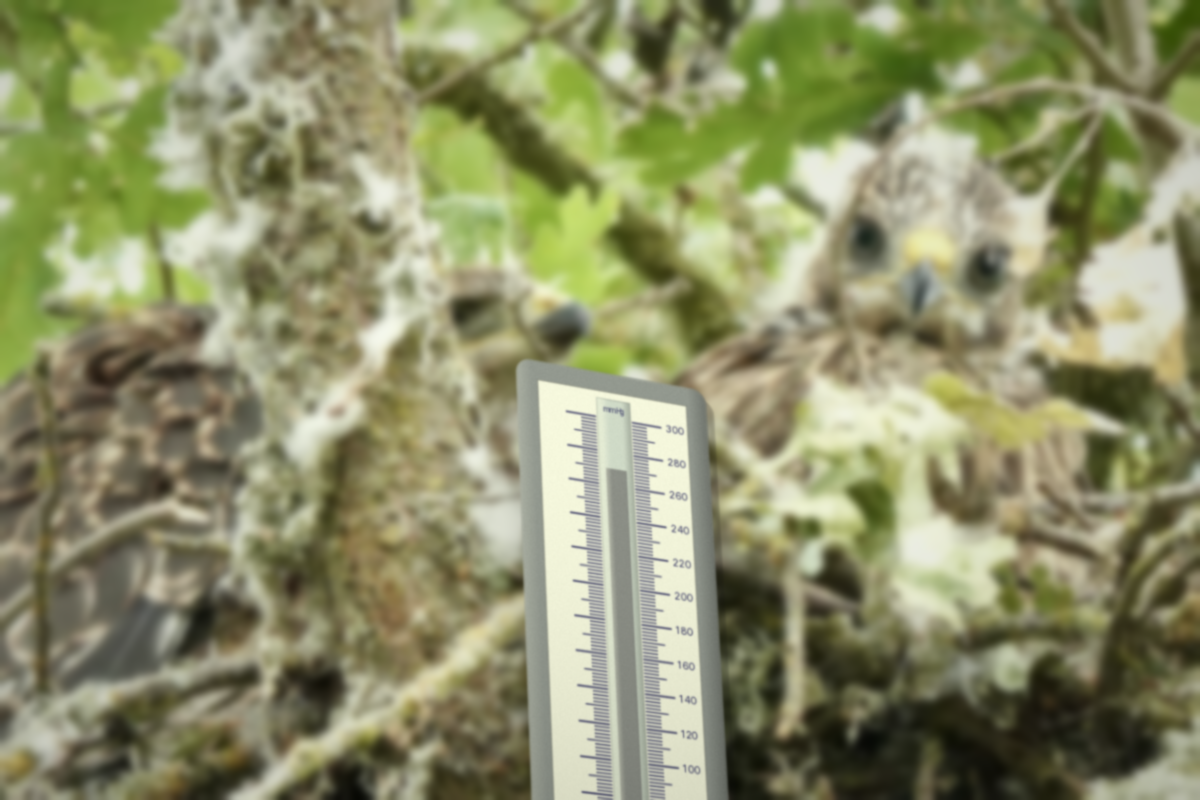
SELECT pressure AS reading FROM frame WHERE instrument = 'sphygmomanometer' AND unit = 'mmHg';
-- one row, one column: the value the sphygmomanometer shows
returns 270 mmHg
